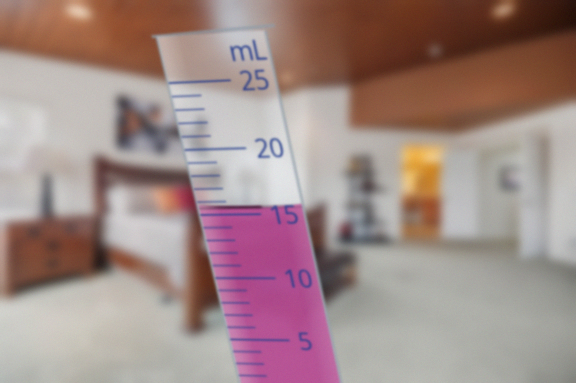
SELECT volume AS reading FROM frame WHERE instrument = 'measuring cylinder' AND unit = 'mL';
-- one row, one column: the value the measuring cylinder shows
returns 15.5 mL
